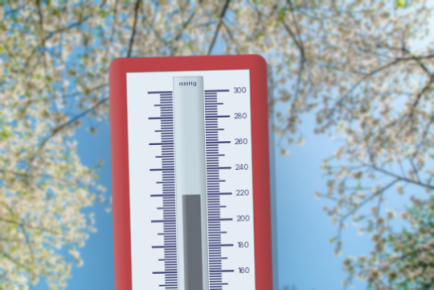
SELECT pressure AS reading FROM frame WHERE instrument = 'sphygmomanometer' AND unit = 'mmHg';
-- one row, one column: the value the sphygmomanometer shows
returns 220 mmHg
